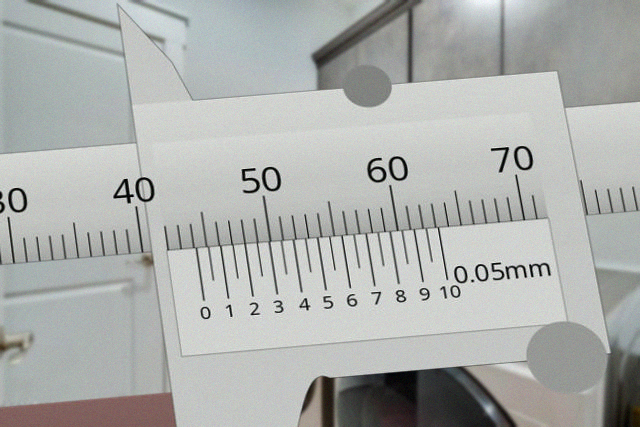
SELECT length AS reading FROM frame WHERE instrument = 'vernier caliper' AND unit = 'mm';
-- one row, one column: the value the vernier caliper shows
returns 44.2 mm
